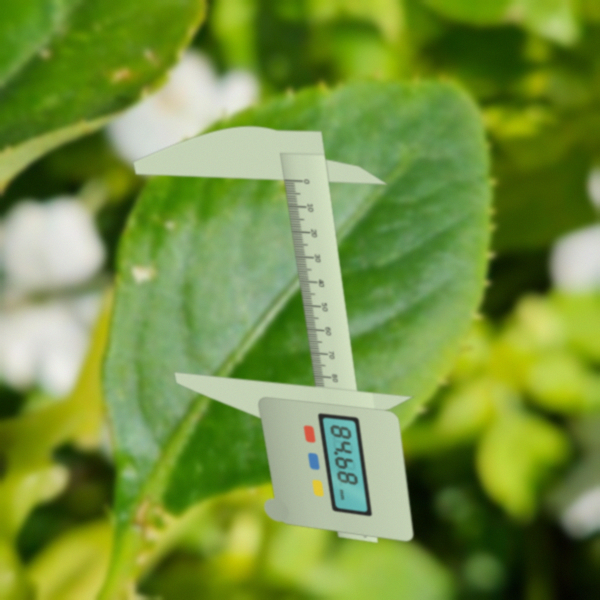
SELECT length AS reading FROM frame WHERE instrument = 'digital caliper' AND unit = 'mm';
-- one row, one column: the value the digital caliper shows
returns 84.68 mm
